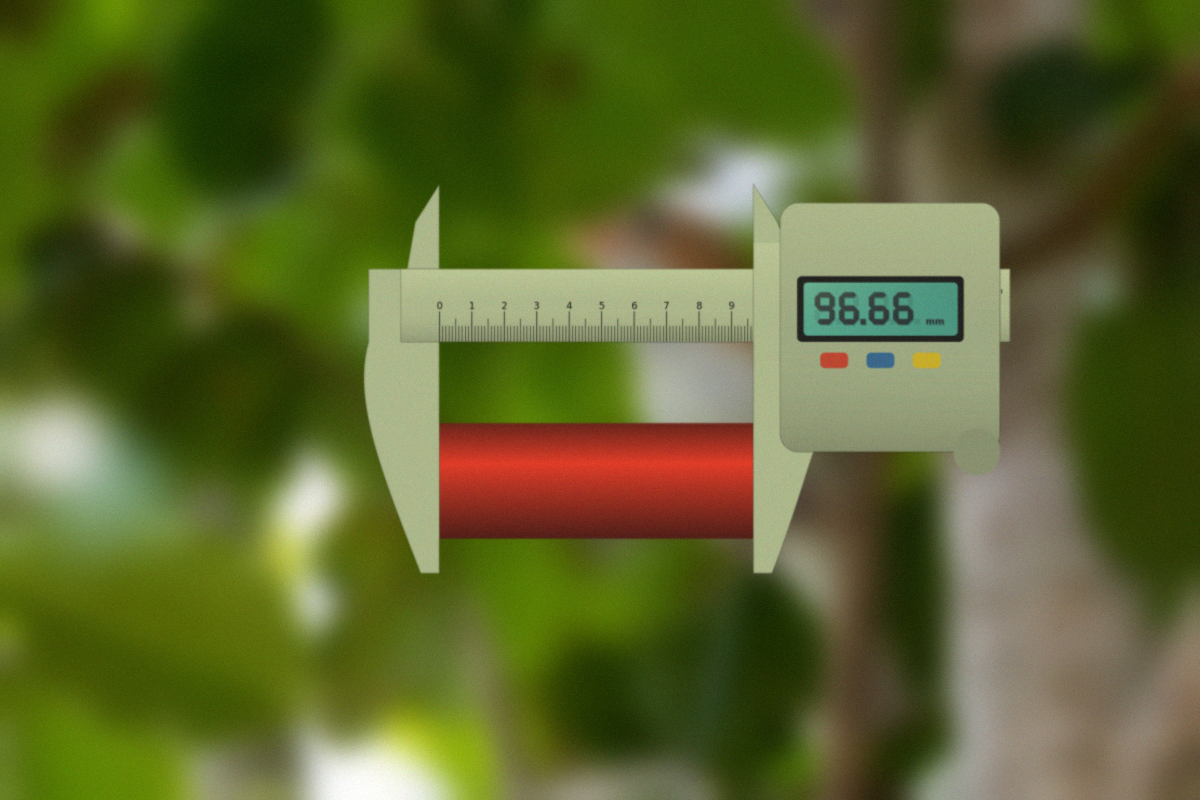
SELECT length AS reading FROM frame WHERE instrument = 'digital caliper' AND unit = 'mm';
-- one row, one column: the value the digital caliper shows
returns 96.66 mm
